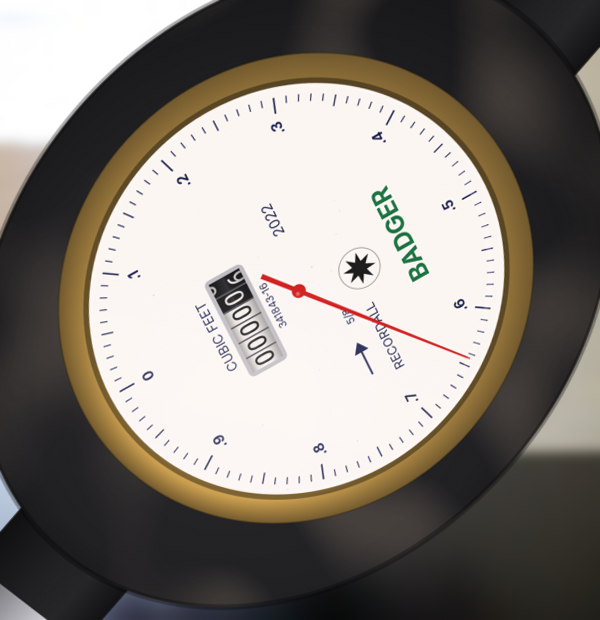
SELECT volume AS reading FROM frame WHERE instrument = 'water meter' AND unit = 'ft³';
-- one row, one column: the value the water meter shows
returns 5.64 ft³
